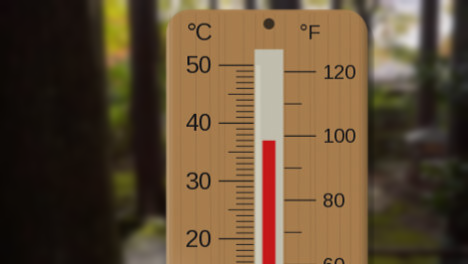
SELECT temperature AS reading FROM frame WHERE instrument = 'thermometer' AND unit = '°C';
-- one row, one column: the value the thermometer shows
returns 37 °C
